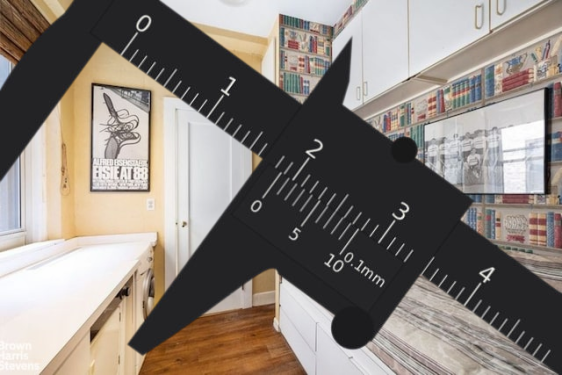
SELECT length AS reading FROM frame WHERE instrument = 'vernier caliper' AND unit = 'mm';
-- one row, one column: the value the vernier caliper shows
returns 18.7 mm
